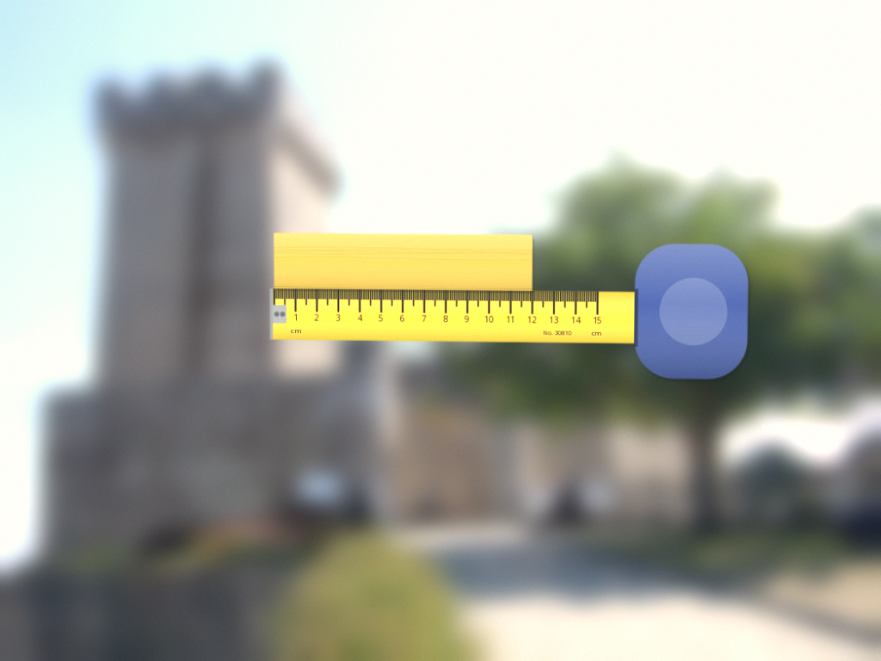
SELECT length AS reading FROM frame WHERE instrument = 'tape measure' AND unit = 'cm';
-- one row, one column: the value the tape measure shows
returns 12 cm
